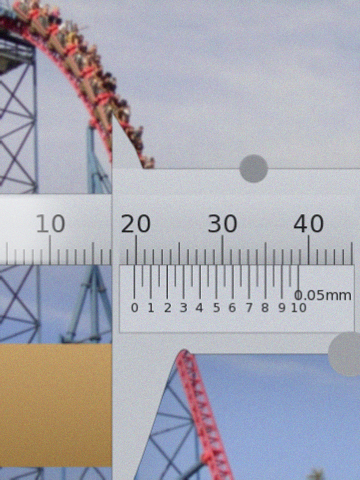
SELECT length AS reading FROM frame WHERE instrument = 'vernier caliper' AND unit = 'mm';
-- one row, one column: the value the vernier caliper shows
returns 19.8 mm
